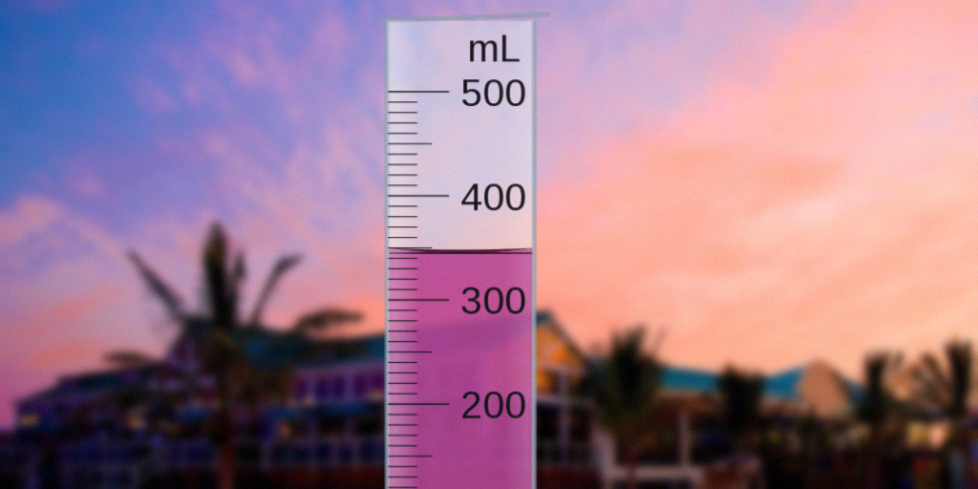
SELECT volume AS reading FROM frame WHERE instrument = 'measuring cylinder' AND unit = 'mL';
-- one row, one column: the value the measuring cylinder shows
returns 345 mL
